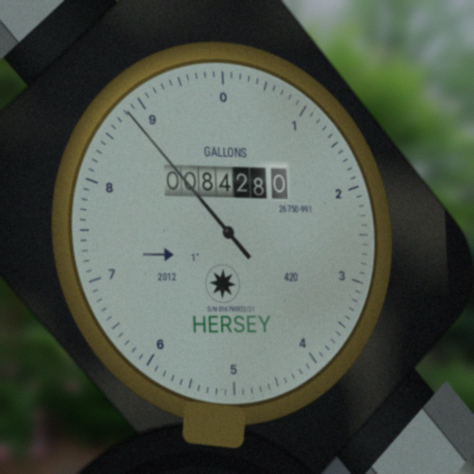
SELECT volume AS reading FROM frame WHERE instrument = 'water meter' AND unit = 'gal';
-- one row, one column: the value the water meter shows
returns 84278.8 gal
